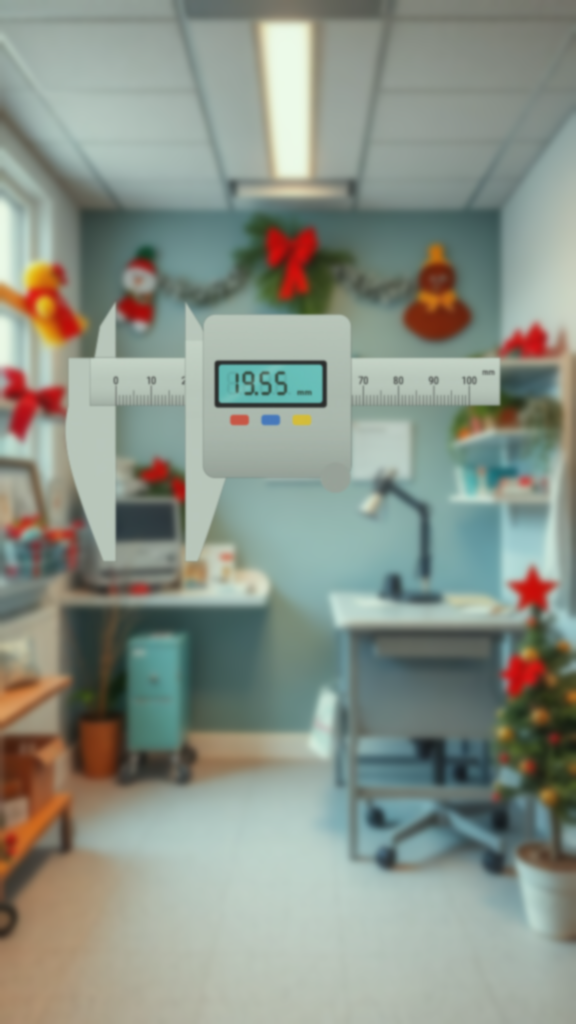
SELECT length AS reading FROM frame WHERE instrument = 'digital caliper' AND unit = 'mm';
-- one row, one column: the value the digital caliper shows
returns 19.55 mm
